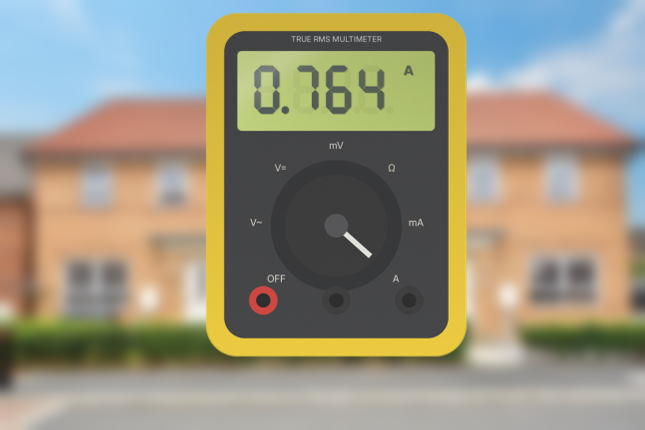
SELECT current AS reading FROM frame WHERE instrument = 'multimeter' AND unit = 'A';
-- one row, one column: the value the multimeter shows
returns 0.764 A
